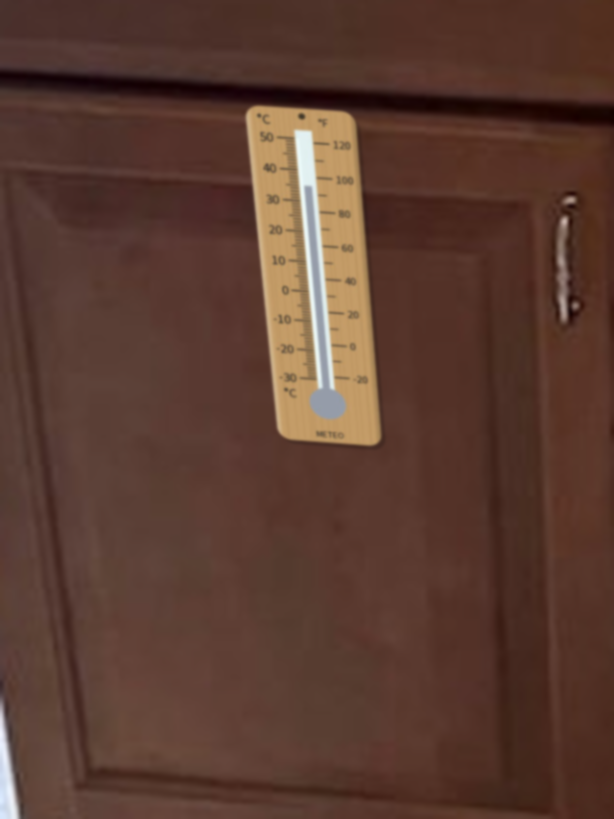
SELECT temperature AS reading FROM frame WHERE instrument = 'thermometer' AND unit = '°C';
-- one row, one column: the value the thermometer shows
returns 35 °C
